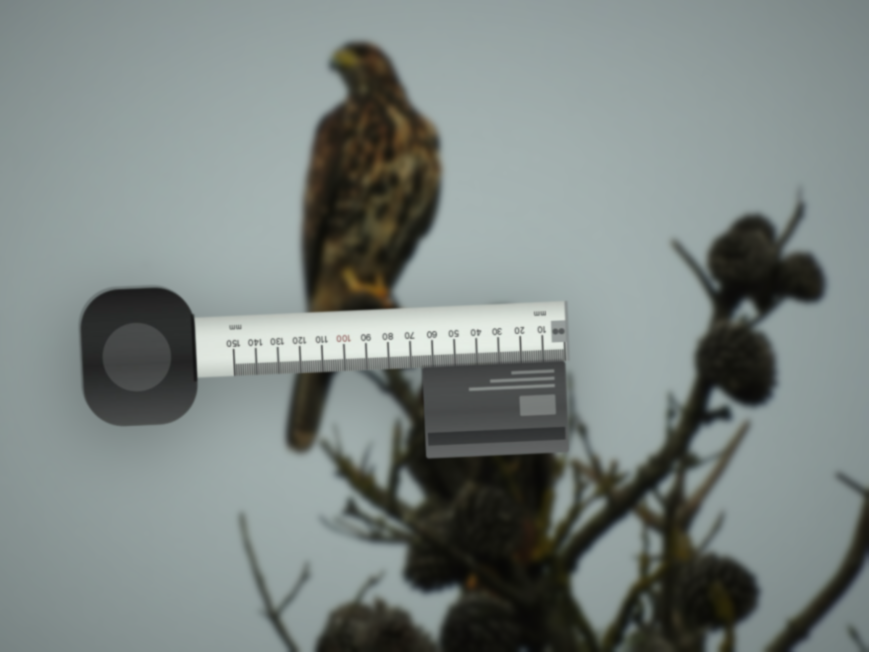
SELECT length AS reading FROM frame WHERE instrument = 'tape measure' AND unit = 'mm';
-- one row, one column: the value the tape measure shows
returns 65 mm
